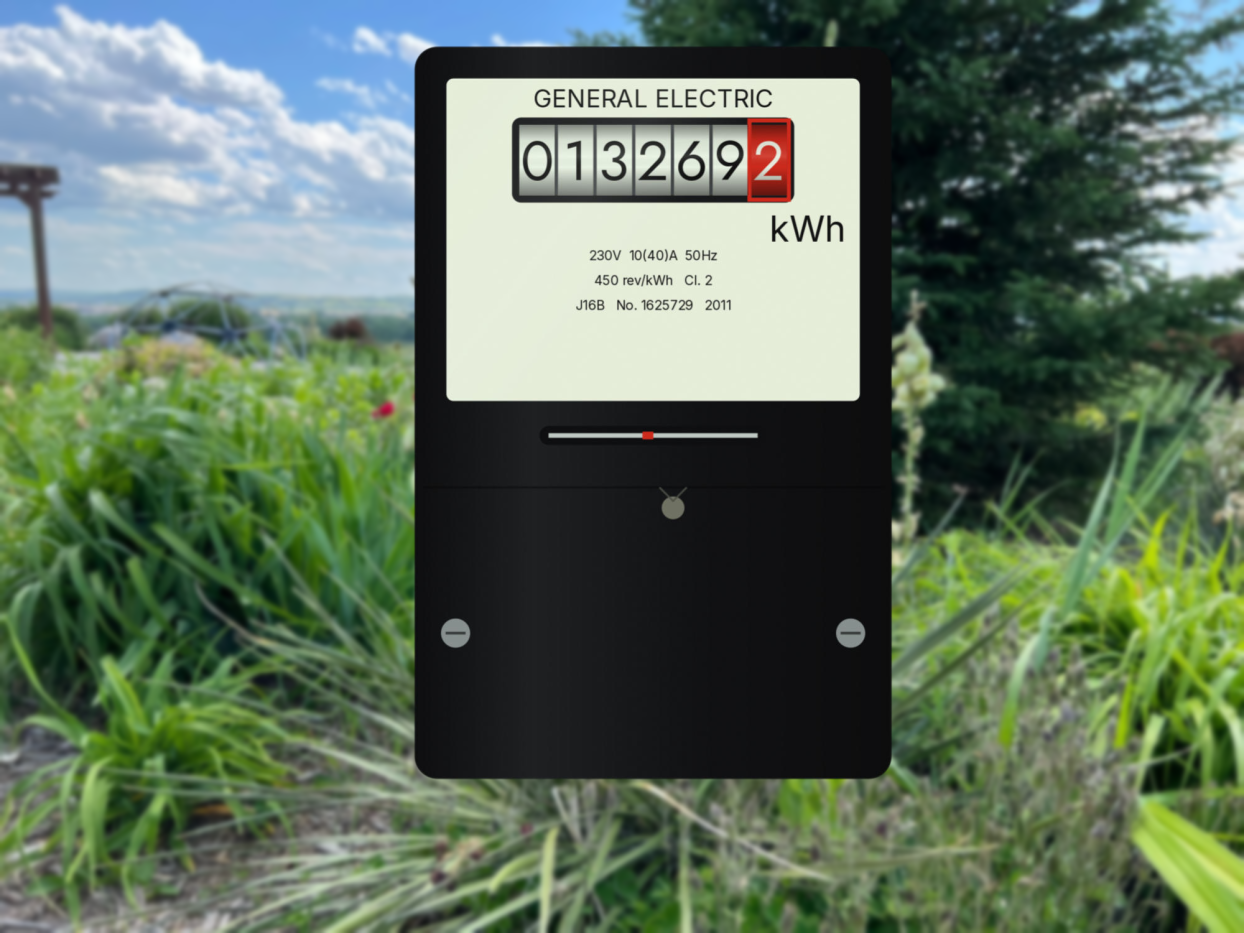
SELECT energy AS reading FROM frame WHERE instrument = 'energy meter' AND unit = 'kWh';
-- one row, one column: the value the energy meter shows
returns 13269.2 kWh
